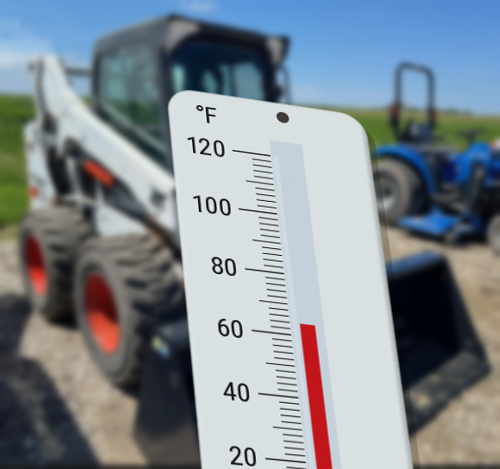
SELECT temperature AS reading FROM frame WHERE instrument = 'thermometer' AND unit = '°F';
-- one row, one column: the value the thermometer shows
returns 64 °F
